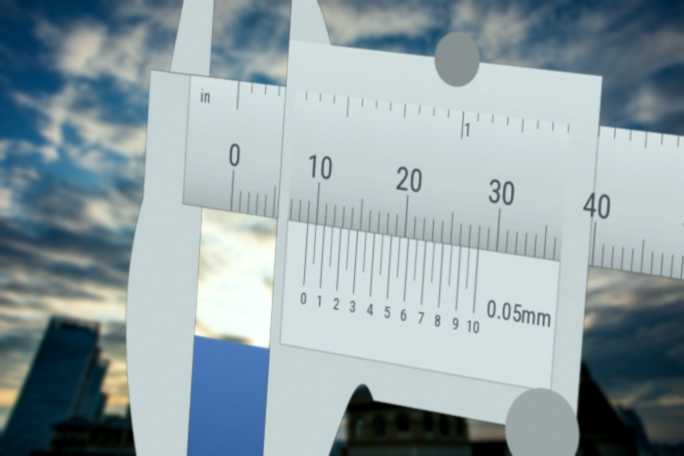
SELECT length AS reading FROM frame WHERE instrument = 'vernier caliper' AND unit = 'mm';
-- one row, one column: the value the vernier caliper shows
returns 9.0 mm
